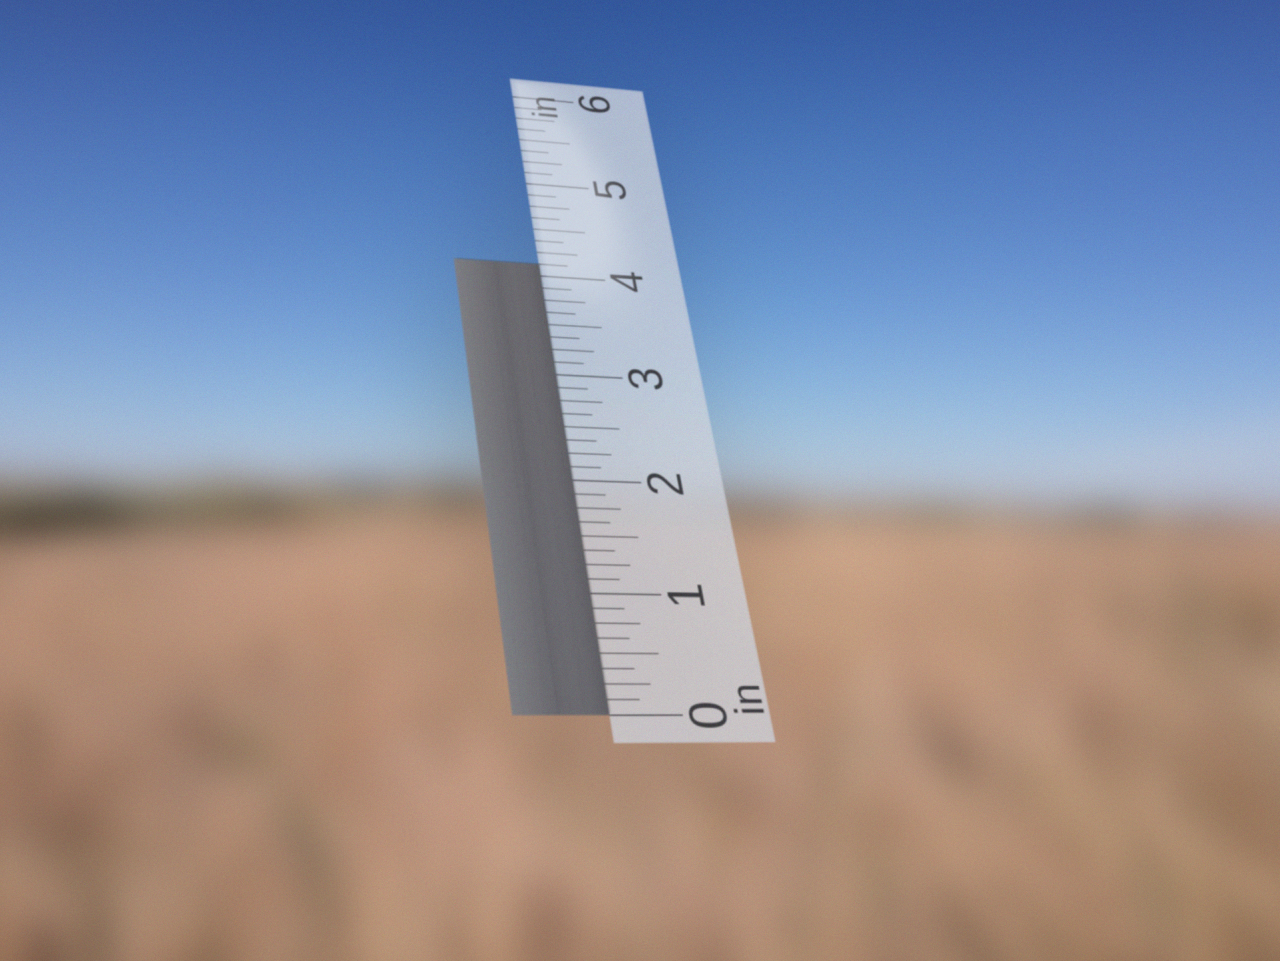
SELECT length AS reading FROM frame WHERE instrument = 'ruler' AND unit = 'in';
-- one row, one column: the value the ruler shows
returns 4.125 in
